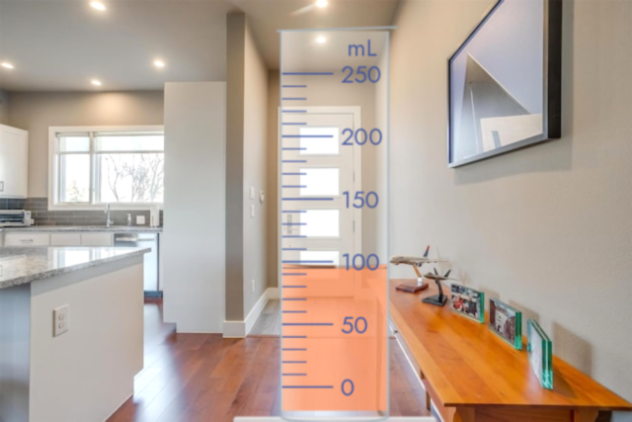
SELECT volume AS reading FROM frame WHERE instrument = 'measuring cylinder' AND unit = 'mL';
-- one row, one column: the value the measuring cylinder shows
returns 95 mL
